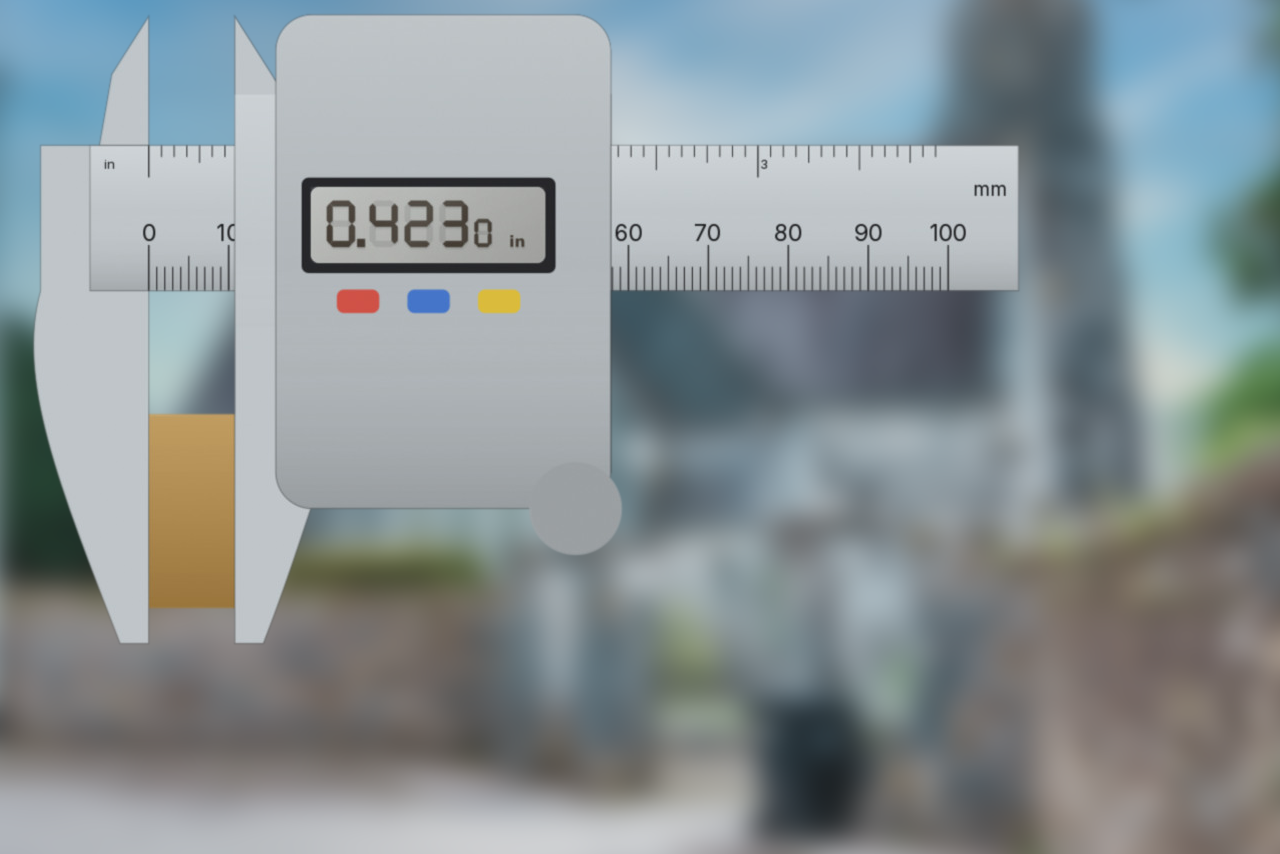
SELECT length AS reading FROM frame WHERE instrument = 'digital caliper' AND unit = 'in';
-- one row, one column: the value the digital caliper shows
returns 0.4230 in
